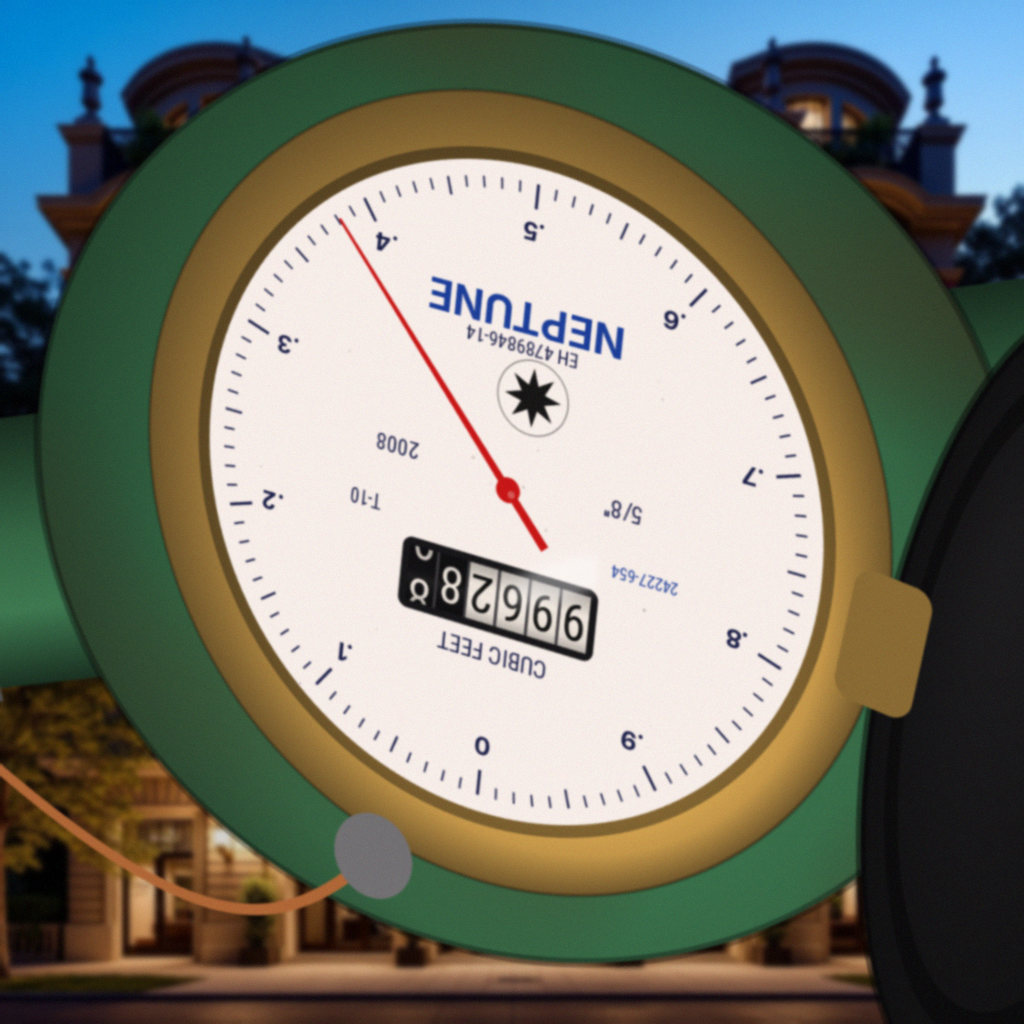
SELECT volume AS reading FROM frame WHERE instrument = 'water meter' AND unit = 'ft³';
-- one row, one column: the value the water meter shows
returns 996288.38 ft³
